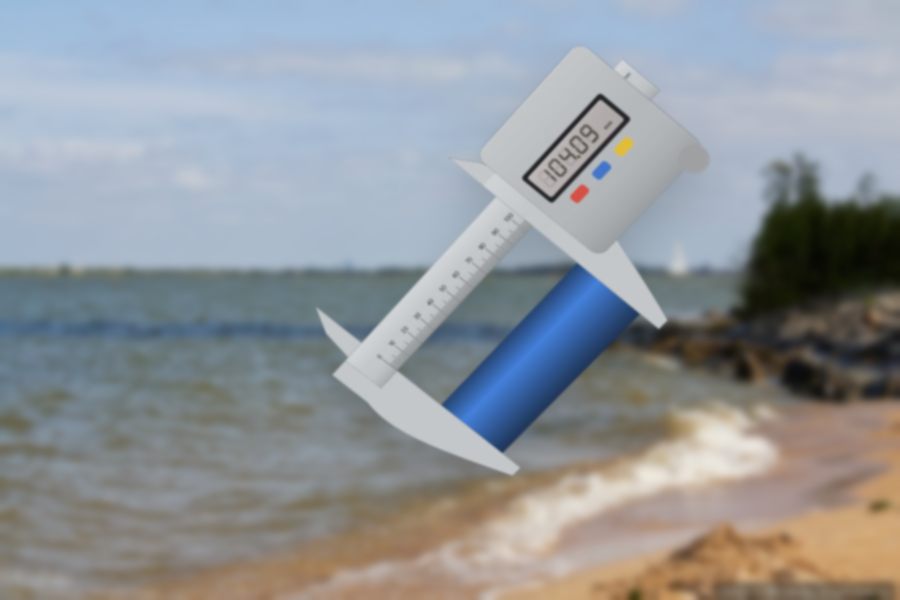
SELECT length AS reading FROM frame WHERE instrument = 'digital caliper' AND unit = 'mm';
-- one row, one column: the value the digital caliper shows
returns 104.09 mm
